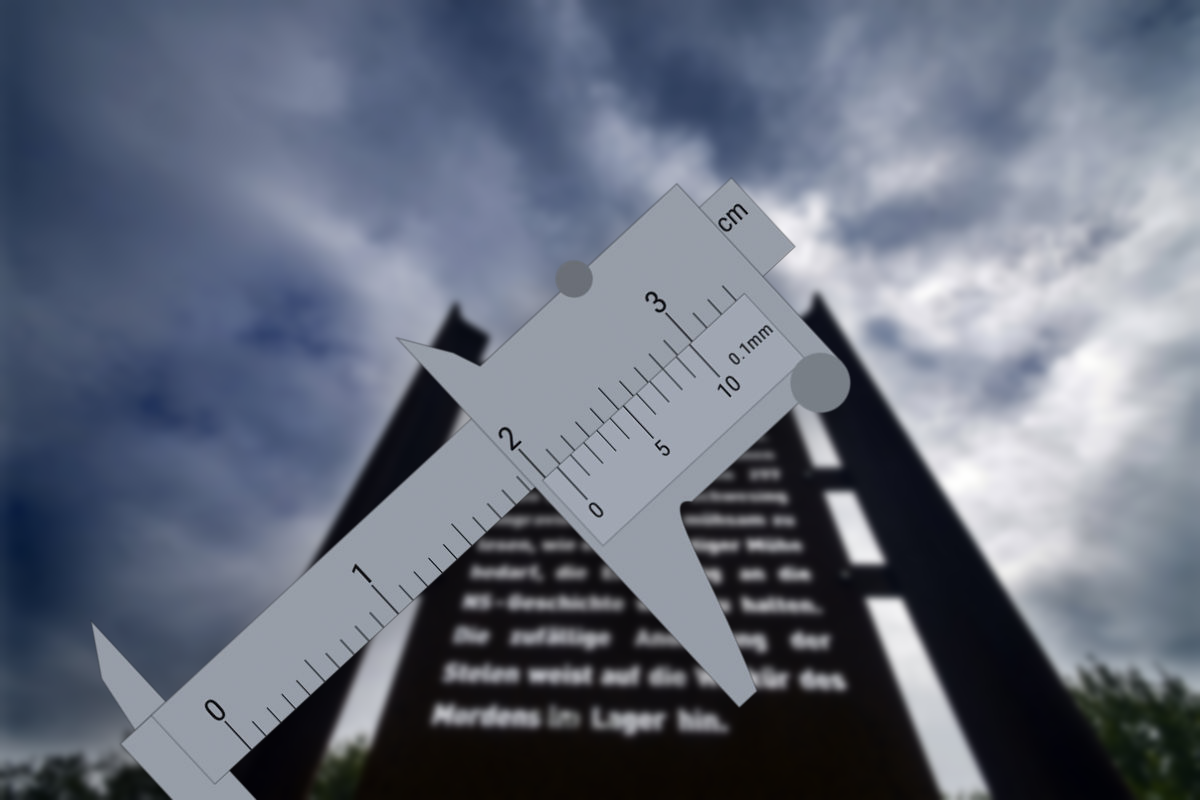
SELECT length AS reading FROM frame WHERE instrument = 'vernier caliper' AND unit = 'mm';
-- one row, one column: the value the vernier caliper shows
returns 20.8 mm
